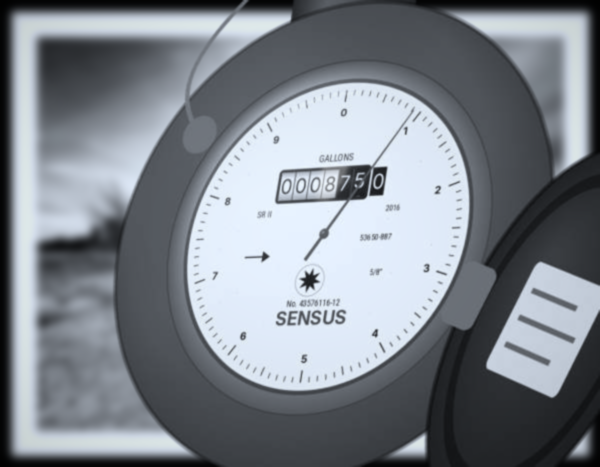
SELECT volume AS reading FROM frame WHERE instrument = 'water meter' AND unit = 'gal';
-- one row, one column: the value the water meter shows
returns 8750.9 gal
